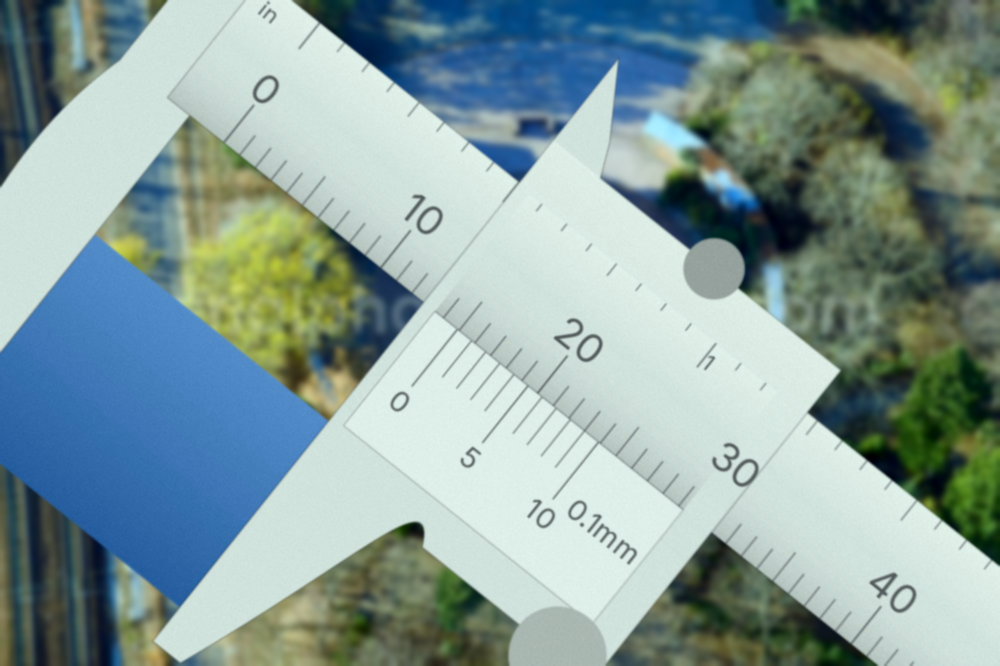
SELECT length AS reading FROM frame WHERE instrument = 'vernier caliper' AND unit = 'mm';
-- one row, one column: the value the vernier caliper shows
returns 14.9 mm
